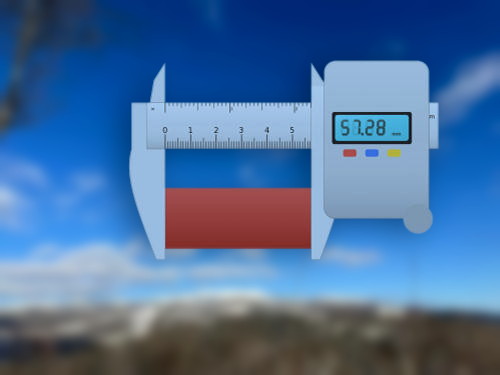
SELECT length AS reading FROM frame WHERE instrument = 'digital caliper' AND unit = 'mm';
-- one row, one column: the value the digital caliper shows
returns 57.28 mm
